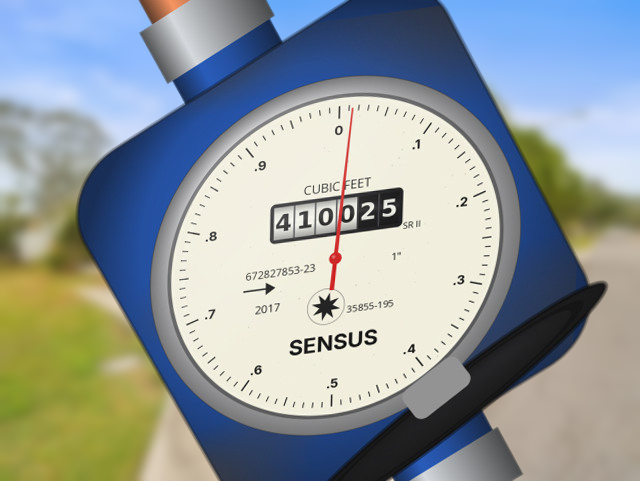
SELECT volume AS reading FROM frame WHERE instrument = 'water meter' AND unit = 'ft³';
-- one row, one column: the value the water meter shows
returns 410025.01 ft³
